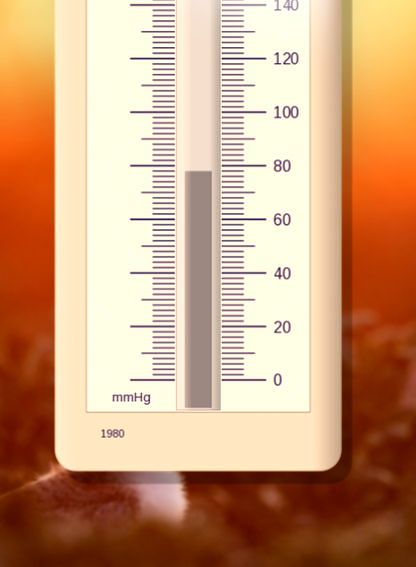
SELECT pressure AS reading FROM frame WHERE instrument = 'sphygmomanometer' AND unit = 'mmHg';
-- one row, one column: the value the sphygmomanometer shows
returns 78 mmHg
